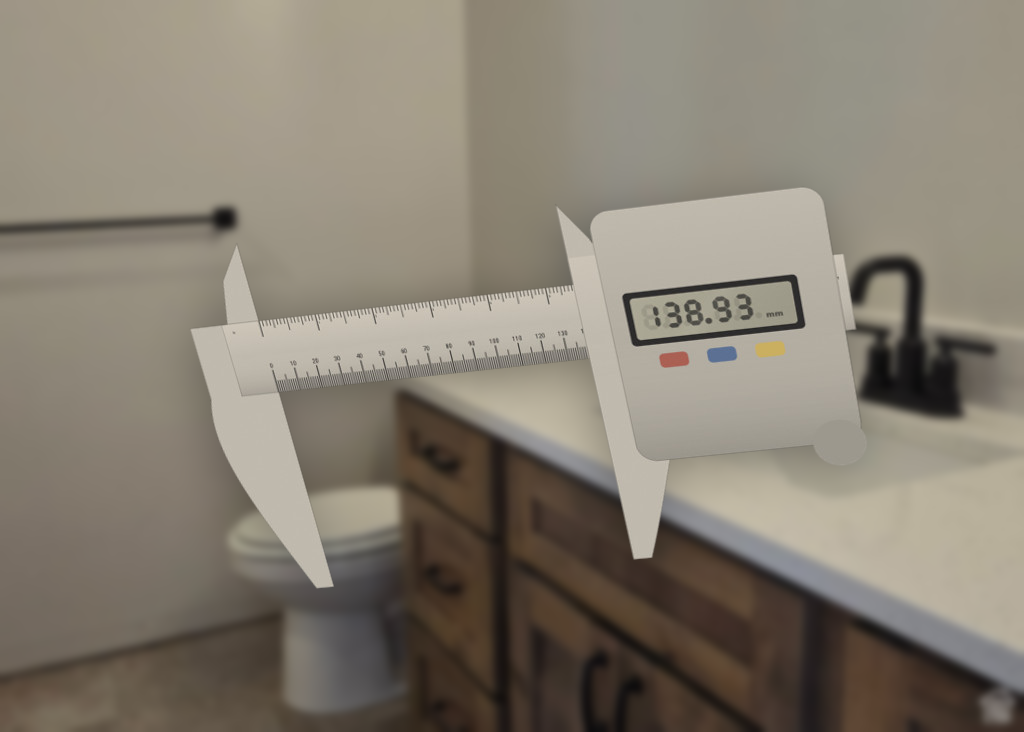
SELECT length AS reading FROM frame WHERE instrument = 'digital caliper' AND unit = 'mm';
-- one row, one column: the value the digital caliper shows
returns 138.93 mm
